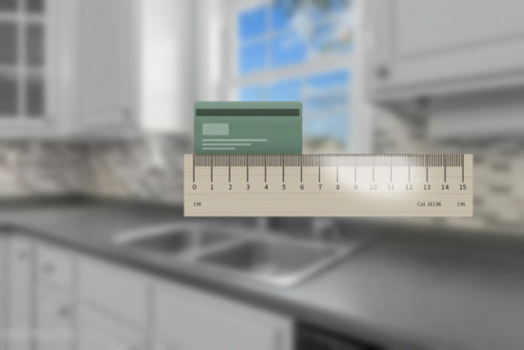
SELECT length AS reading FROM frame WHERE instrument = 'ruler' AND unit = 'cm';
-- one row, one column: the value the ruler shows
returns 6 cm
